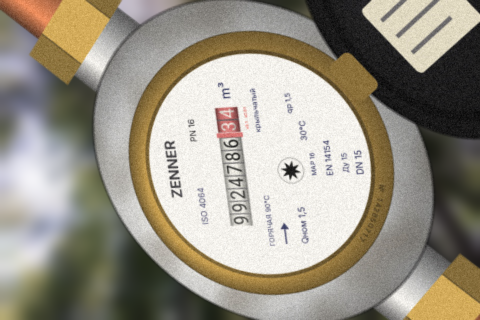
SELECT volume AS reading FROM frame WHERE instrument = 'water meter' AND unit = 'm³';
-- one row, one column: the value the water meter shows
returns 9924786.34 m³
